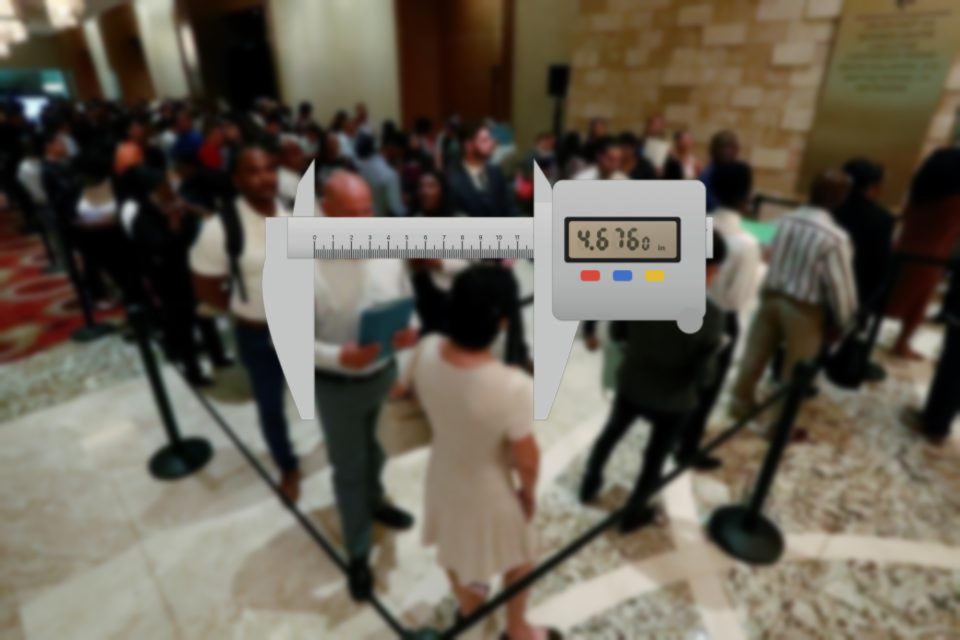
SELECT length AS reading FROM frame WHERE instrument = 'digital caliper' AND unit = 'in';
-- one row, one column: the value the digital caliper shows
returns 4.6760 in
